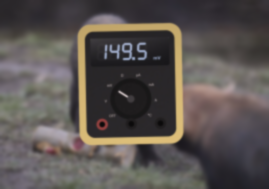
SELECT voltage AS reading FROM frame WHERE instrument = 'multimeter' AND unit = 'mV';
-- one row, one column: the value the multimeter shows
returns 149.5 mV
